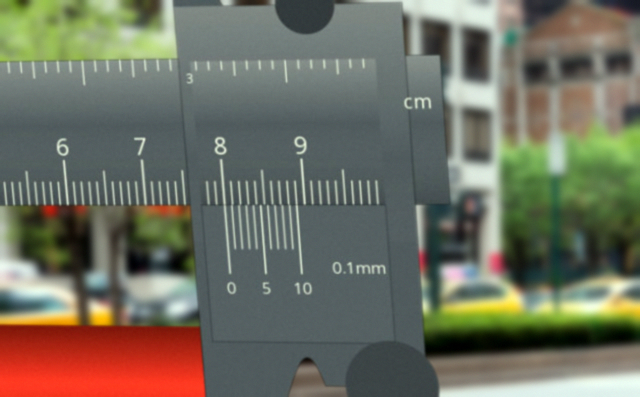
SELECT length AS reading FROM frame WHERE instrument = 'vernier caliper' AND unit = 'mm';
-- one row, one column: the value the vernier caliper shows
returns 80.0 mm
